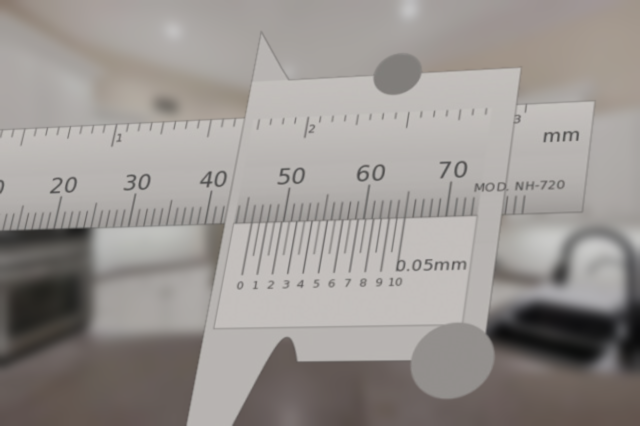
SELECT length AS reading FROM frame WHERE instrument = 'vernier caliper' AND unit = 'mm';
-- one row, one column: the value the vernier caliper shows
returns 46.0 mm
